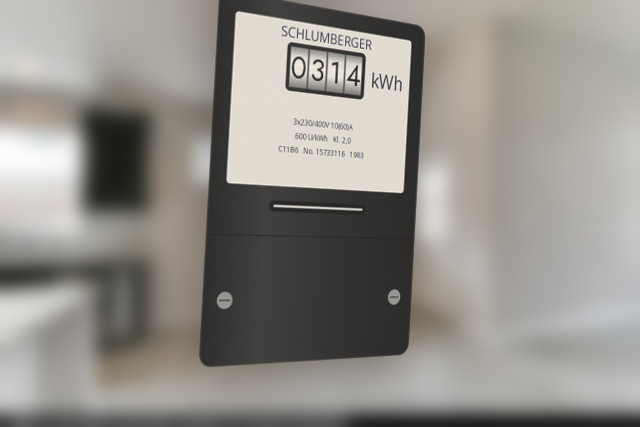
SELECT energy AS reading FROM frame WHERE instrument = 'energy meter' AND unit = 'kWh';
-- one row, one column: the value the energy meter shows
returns 314 kWh
